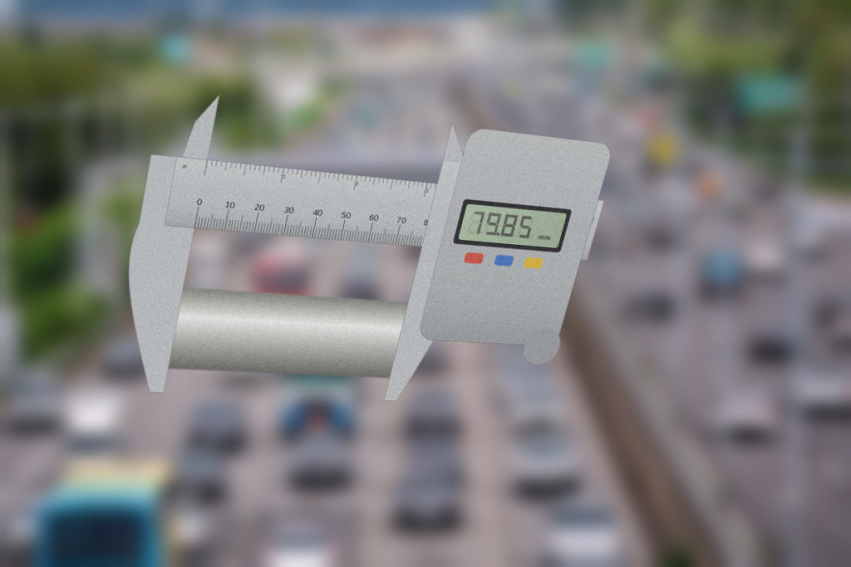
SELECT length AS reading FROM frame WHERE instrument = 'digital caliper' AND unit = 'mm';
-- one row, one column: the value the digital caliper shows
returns 79.85 mm
